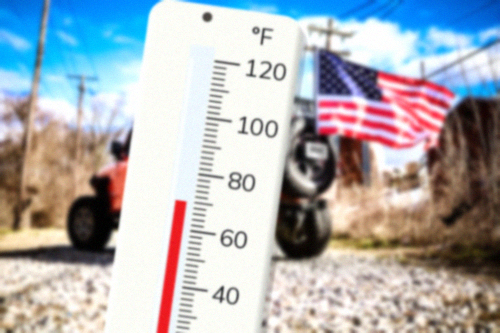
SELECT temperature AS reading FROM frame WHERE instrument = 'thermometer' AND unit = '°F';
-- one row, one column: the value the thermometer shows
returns 70 °F
